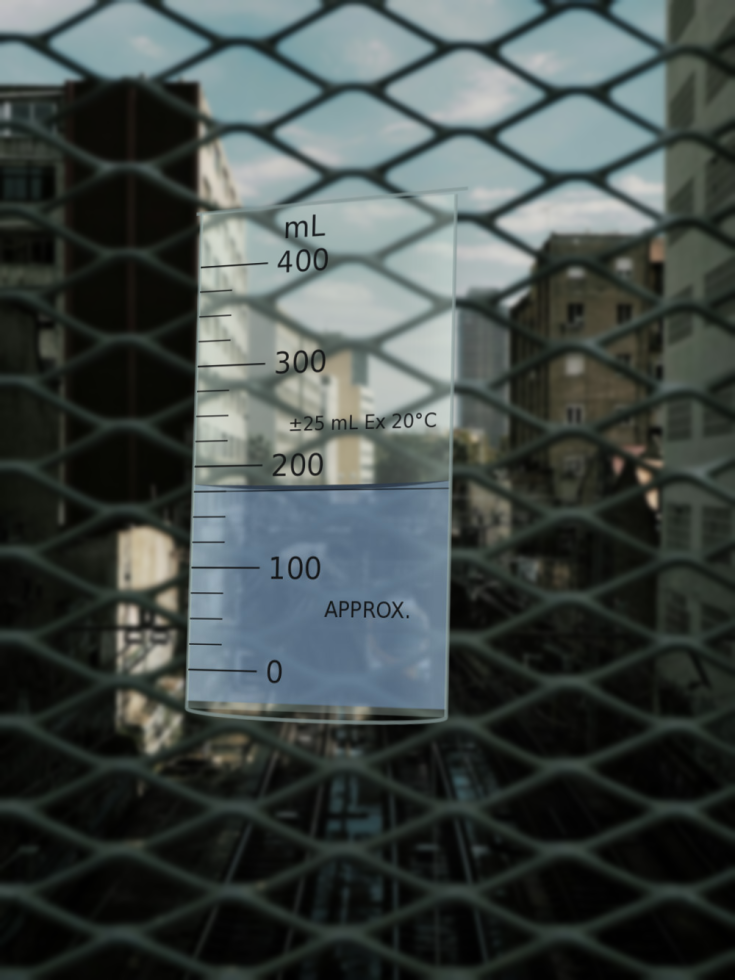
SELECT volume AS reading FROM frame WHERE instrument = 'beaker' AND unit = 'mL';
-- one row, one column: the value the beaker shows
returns 175 mL
